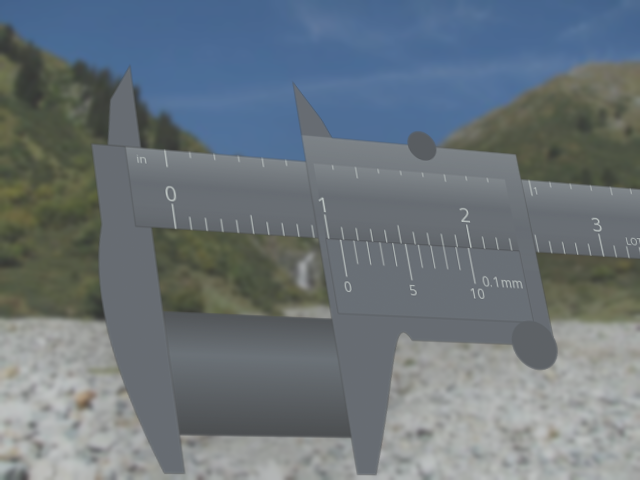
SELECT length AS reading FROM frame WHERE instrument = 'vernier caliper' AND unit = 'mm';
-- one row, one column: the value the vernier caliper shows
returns 10.8 mm
